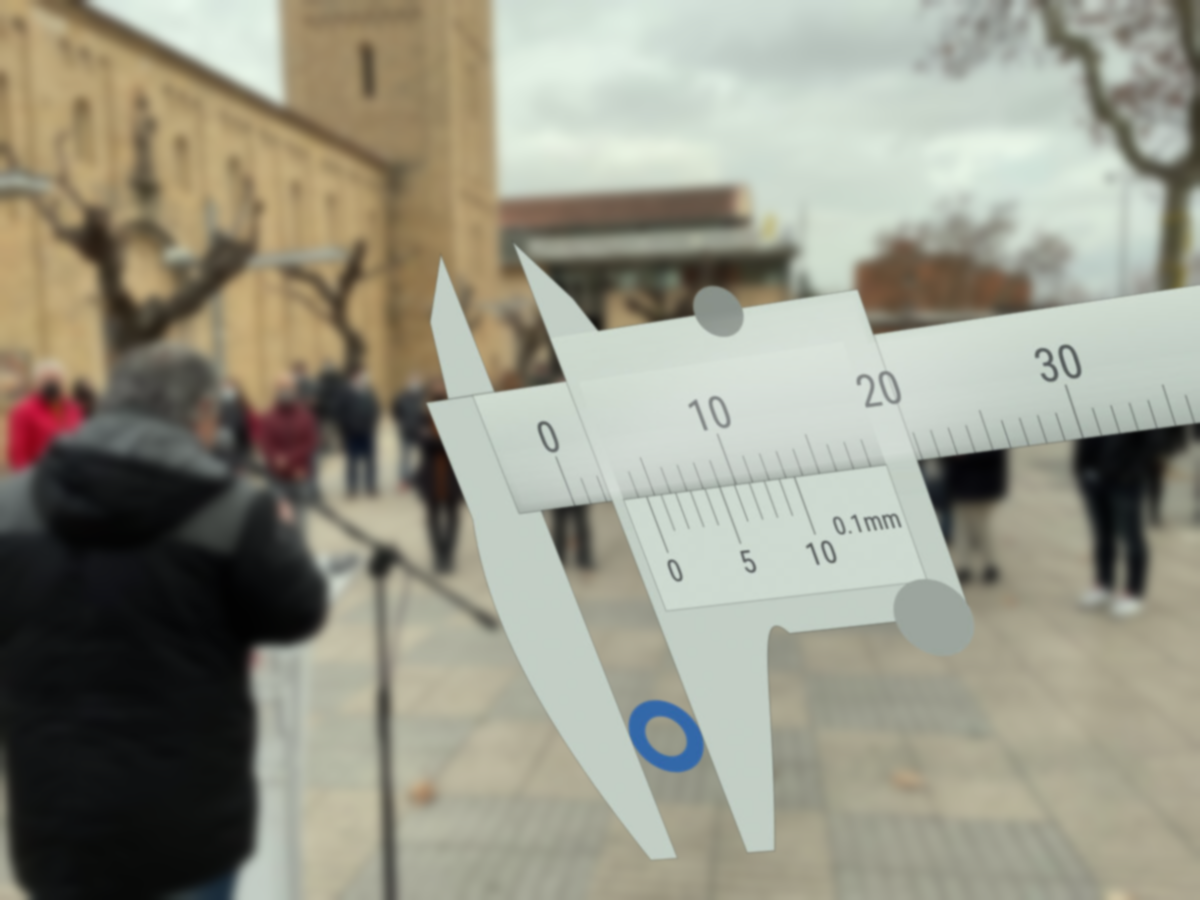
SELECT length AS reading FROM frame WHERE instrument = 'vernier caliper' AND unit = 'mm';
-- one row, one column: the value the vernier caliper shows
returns 4.5 mm
